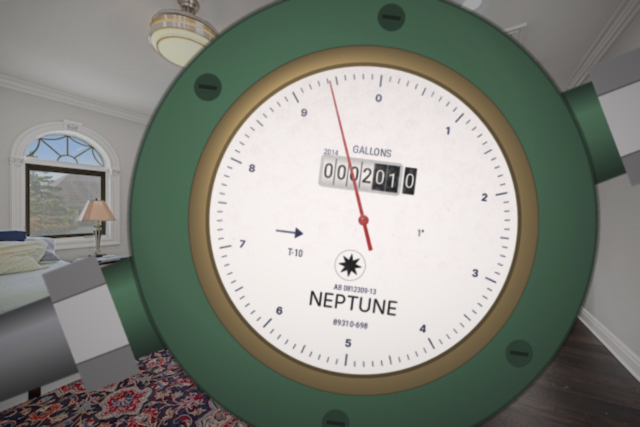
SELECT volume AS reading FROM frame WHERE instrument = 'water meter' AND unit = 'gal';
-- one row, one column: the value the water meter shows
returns 2009.4 gal
